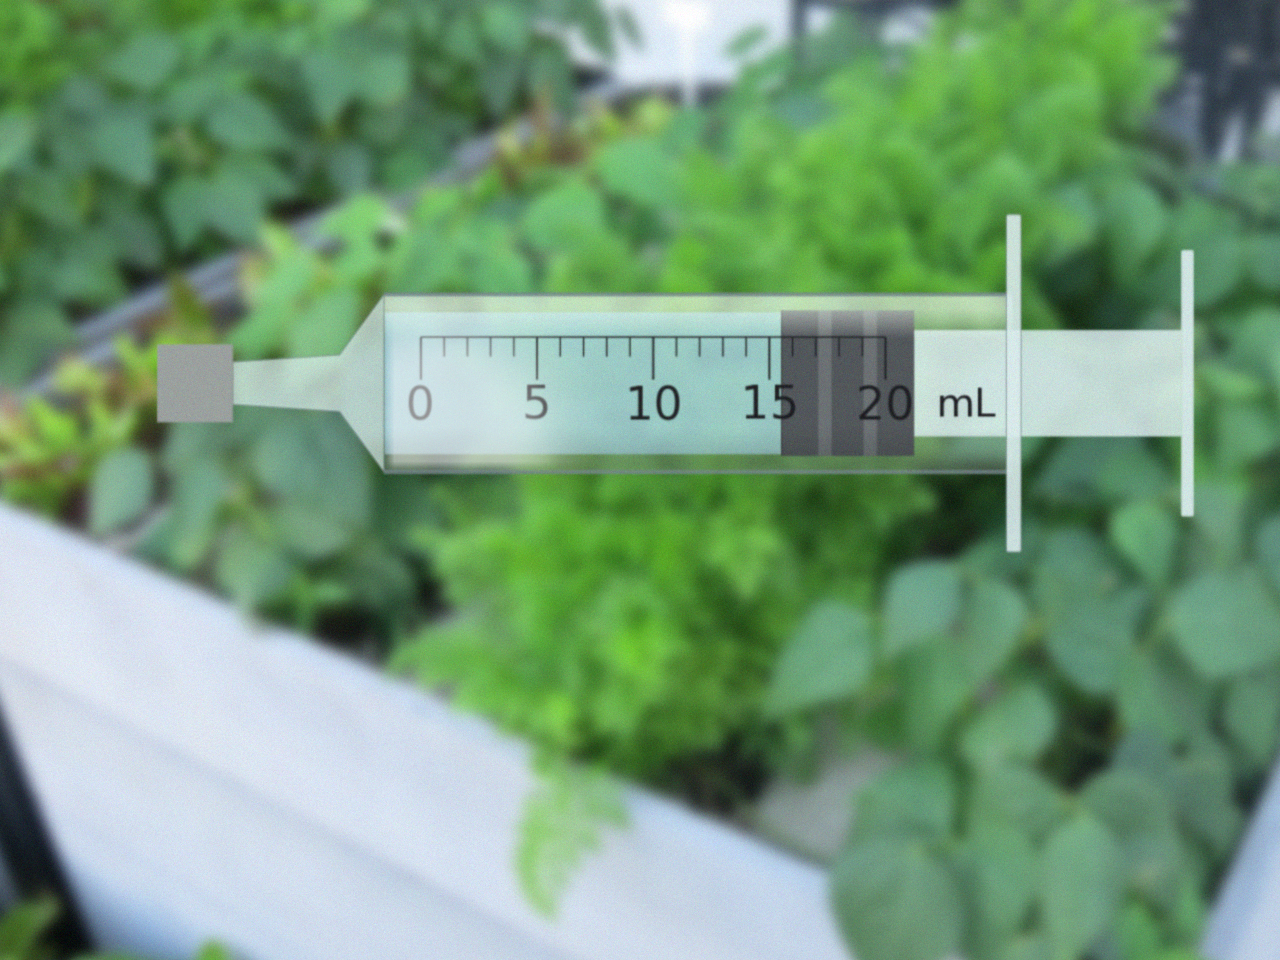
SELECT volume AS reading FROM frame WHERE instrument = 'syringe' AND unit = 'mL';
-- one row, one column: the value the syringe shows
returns 15.5 mL
